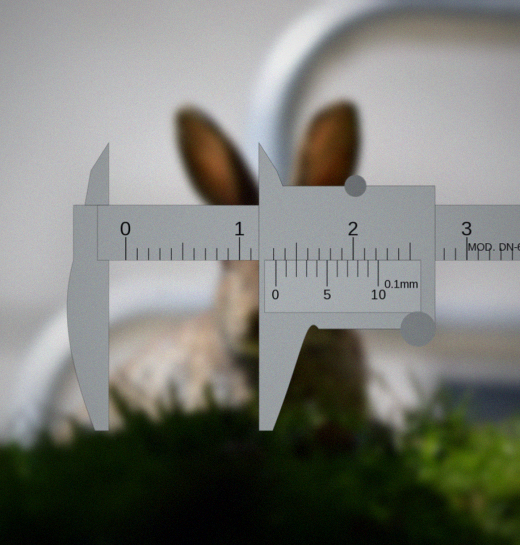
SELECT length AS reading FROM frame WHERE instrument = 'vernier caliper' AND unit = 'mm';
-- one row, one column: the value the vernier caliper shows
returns 13.2 mm
